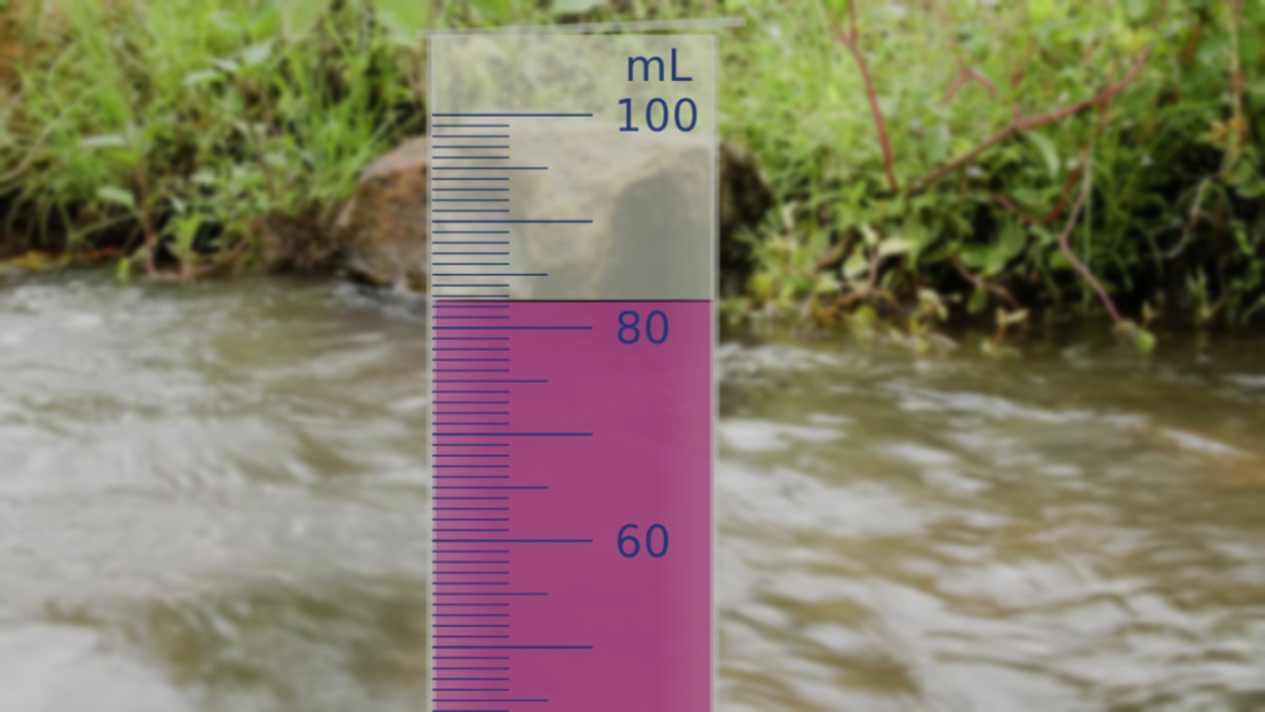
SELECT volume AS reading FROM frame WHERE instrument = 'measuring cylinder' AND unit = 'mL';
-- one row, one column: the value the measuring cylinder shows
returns 82.5 mL
